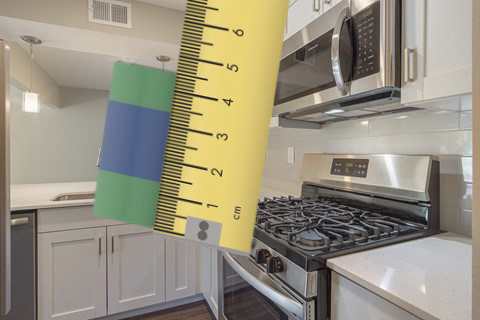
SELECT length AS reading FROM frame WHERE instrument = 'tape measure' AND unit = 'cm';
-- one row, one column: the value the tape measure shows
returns 4.5 cm
